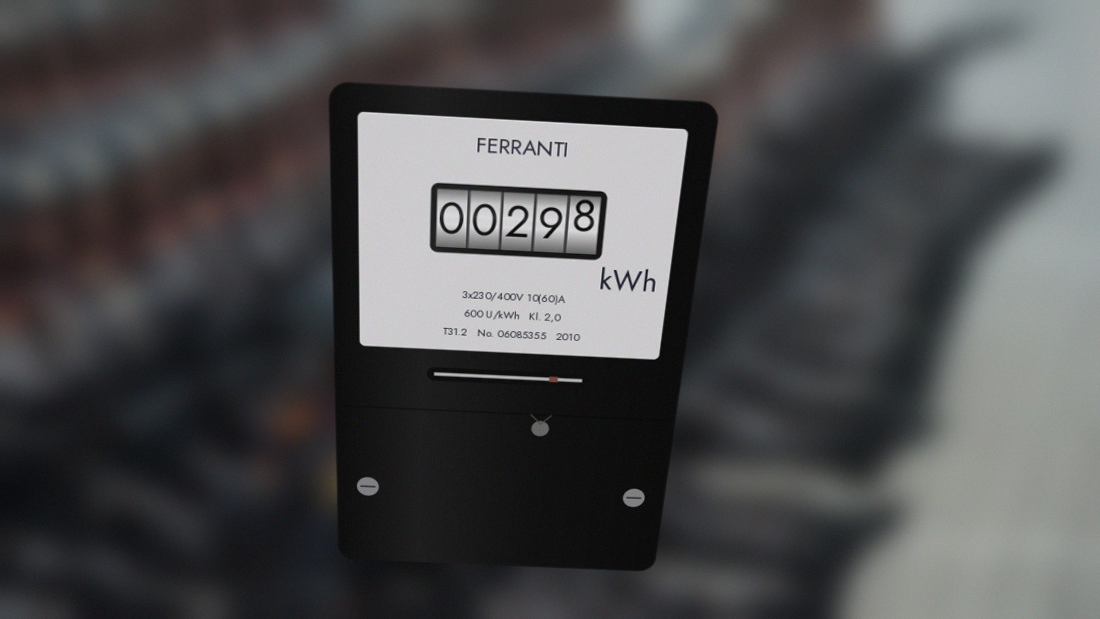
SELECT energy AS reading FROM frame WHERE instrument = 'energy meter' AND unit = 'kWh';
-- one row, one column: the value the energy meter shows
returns 298 kWh
